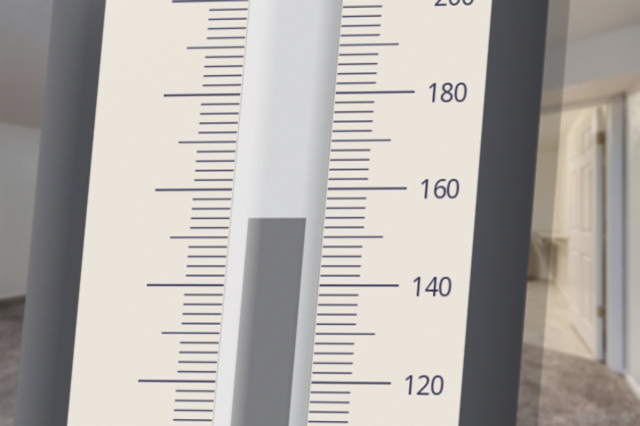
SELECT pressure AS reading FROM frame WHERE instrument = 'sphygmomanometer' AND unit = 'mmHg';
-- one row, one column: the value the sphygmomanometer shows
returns 154 mmHg
